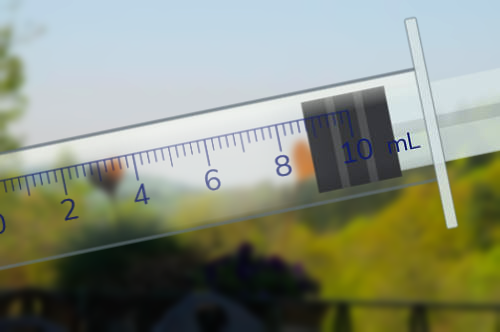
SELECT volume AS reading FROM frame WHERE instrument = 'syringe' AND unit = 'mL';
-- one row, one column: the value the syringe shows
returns 8.8 mL
